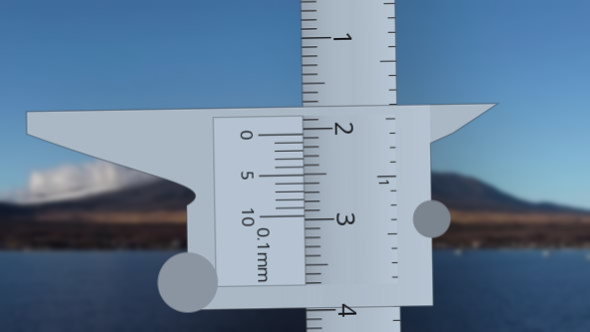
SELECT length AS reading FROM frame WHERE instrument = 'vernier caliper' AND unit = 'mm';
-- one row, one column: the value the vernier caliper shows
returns 20.6 mm
